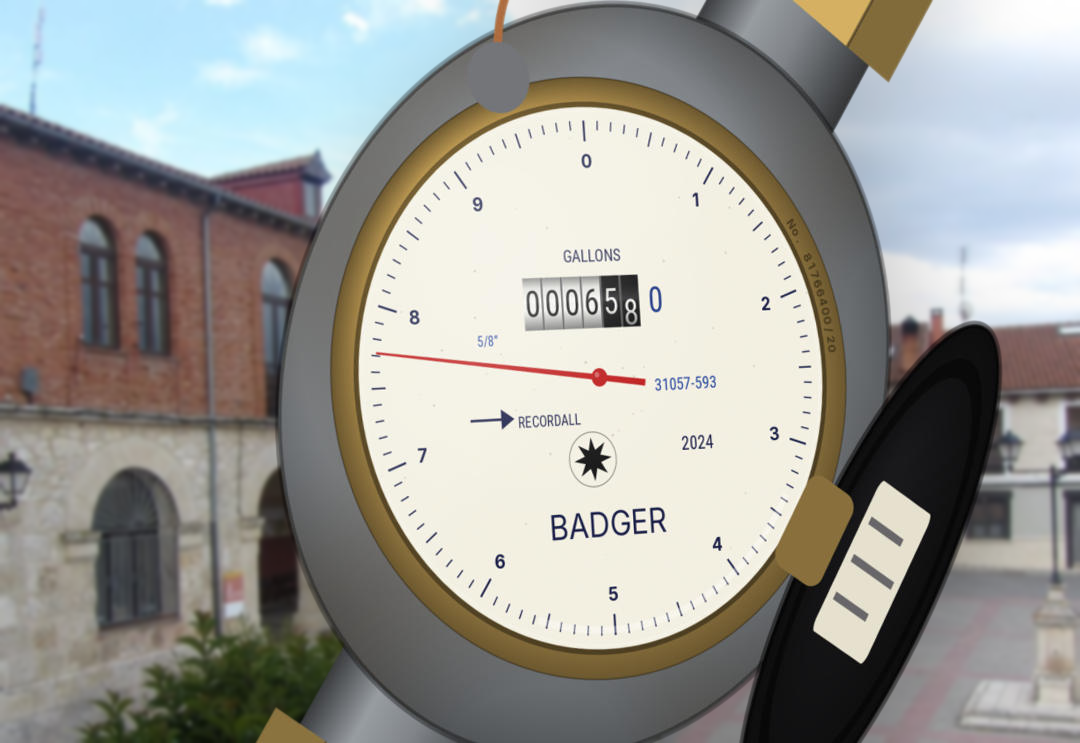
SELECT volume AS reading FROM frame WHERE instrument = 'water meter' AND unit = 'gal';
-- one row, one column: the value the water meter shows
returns 6577.7 gal
